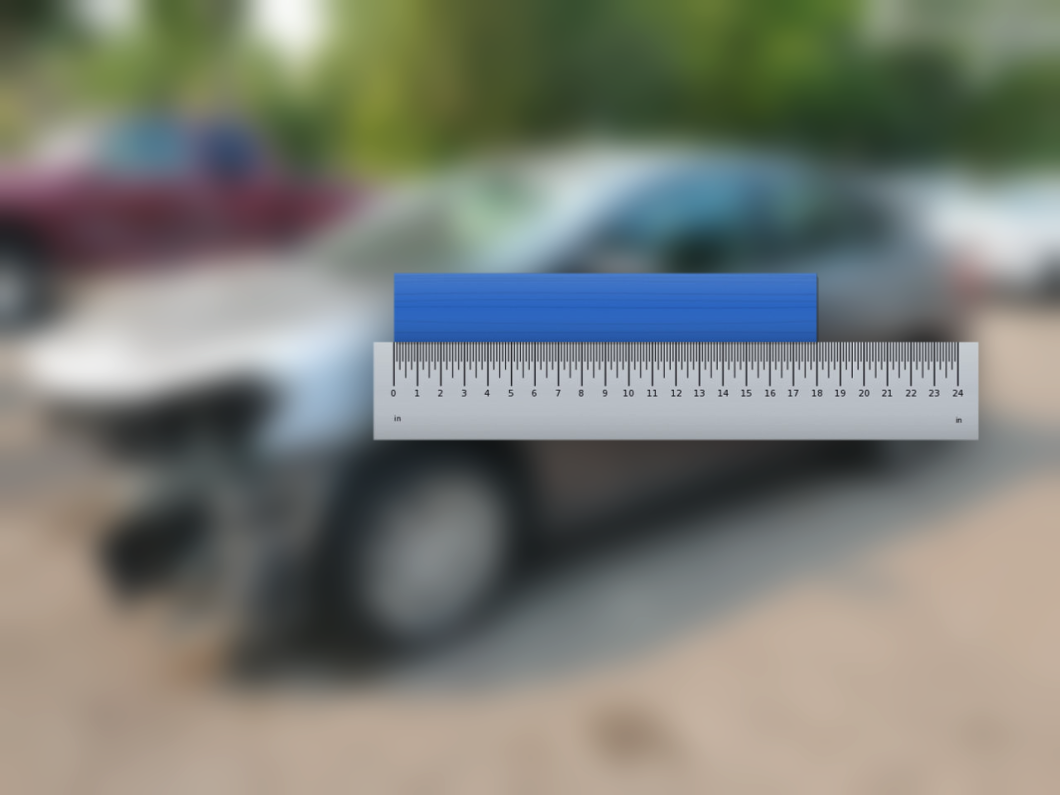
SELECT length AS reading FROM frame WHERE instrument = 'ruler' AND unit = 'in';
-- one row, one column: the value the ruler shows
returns 18 in
